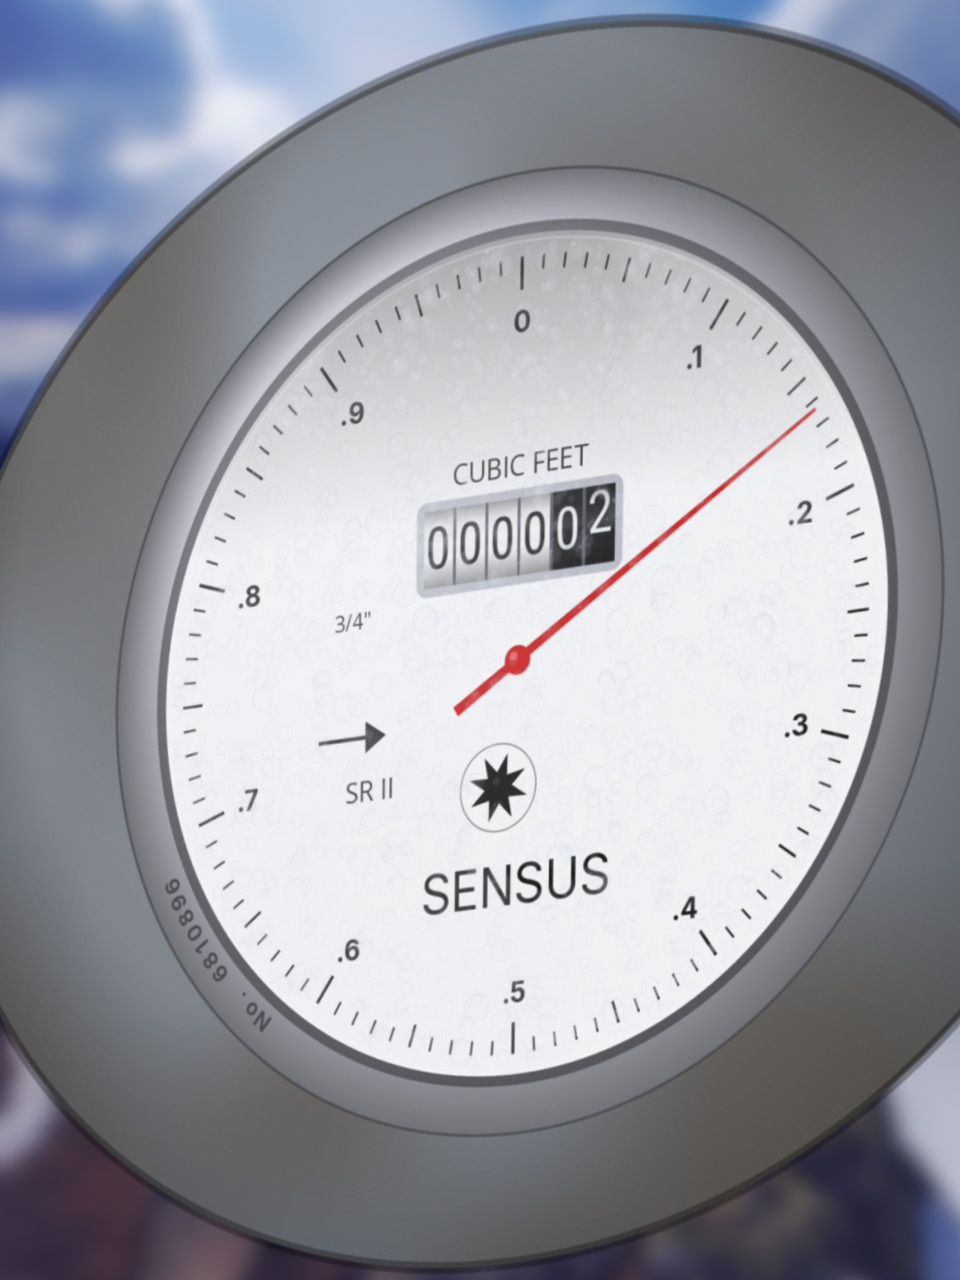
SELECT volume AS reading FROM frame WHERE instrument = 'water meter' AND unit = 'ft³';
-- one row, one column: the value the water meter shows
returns 2.16 ft³
